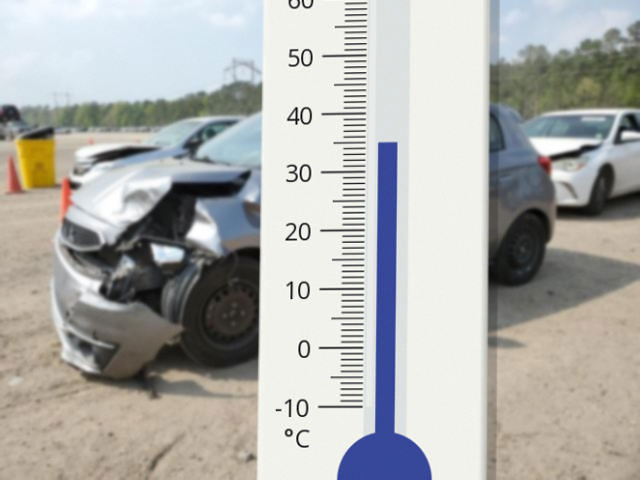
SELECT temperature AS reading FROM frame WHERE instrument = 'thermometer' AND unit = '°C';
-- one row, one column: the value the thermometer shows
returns 35 °C
